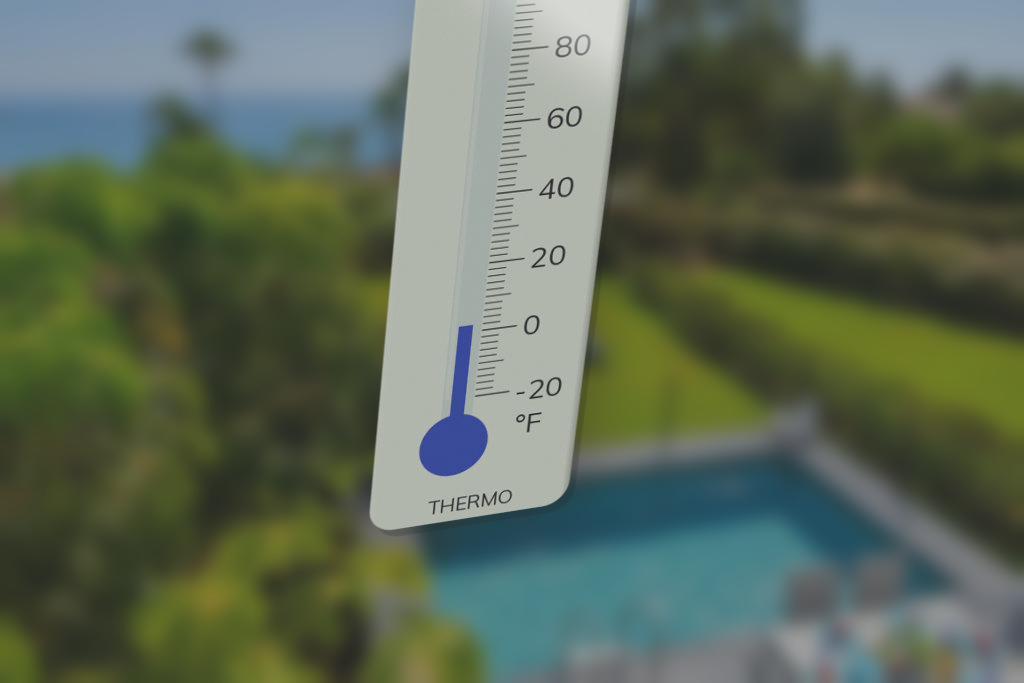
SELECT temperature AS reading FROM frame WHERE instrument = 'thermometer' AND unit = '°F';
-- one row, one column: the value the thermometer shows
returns 2 °F
